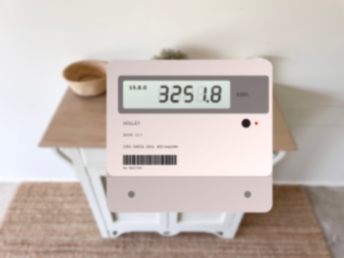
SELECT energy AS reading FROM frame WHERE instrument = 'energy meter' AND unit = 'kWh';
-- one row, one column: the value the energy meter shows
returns 3251.8 kWh
